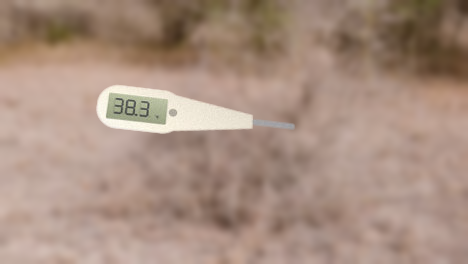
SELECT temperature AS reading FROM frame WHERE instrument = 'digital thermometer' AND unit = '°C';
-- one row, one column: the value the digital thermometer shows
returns 38.3 °C
